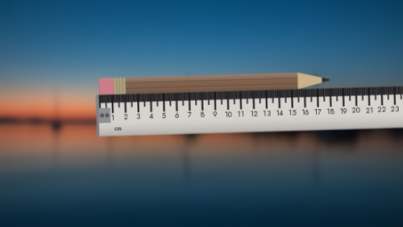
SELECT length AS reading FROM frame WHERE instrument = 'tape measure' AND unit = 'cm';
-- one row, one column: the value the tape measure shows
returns 18 cm
